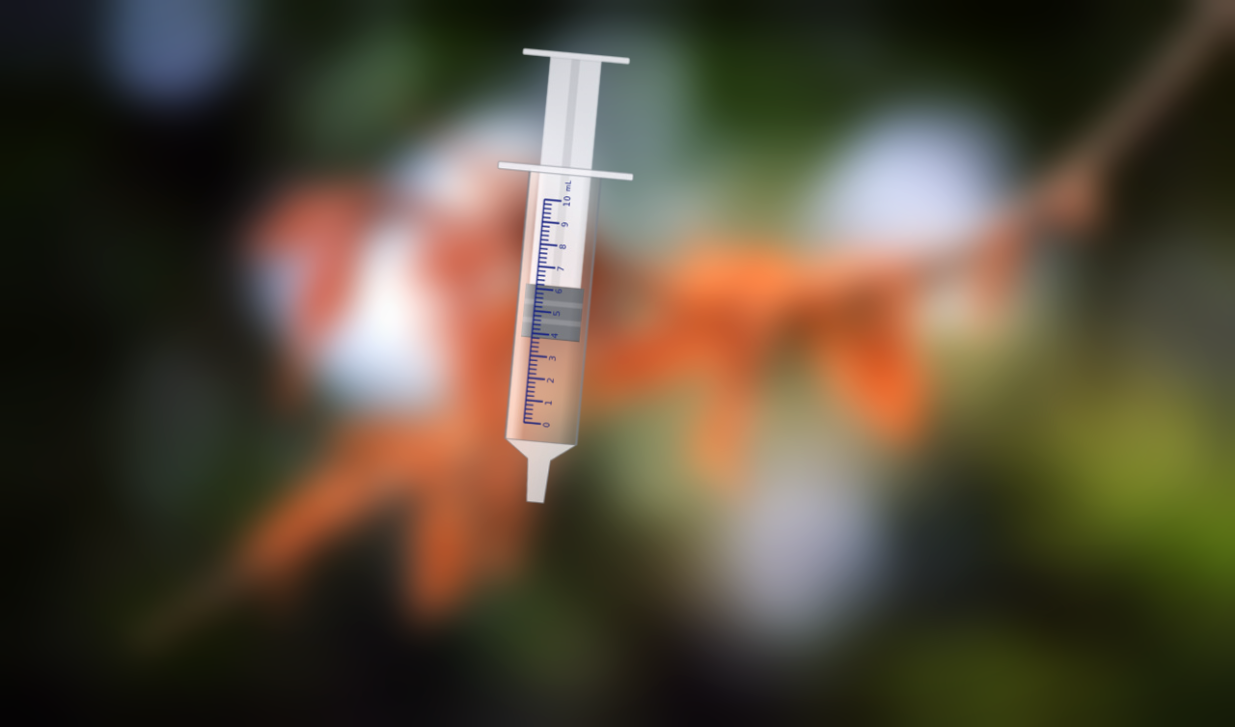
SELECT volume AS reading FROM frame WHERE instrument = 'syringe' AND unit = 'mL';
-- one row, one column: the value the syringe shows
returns 3.8 mL
